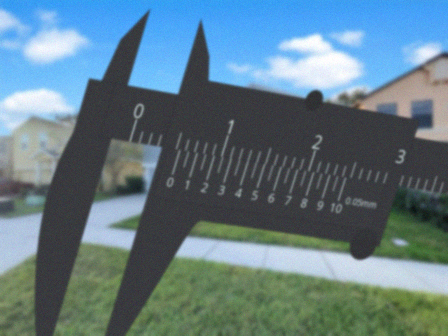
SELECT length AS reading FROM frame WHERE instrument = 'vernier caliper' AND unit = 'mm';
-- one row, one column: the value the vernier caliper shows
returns 5.4 mm
